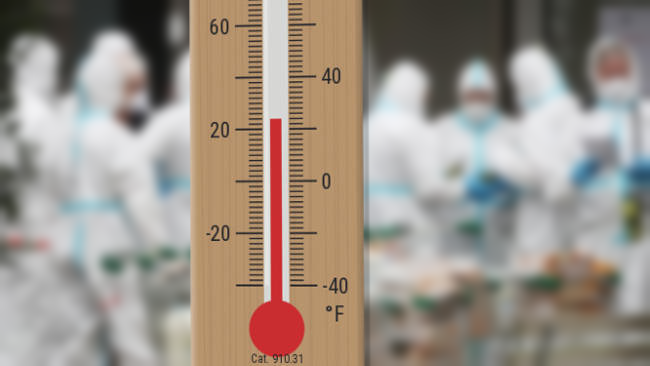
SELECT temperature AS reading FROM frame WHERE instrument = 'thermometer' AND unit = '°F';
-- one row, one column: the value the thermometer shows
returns 24 °F
